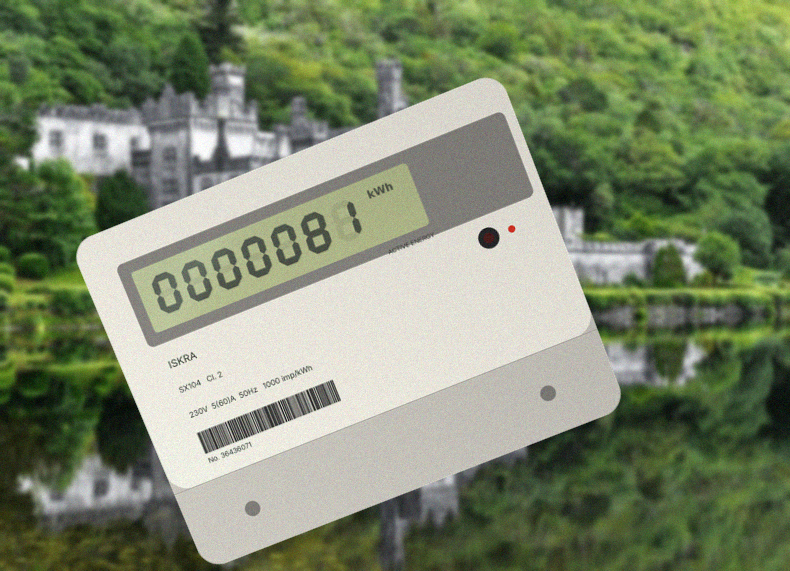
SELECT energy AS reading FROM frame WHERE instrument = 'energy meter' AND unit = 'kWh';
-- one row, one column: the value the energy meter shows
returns 81 kWh
